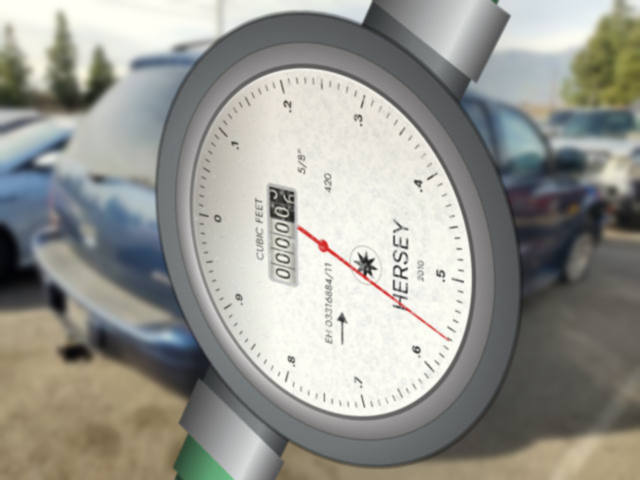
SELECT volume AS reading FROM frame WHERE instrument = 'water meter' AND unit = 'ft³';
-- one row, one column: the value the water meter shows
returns 5.56 ft³
